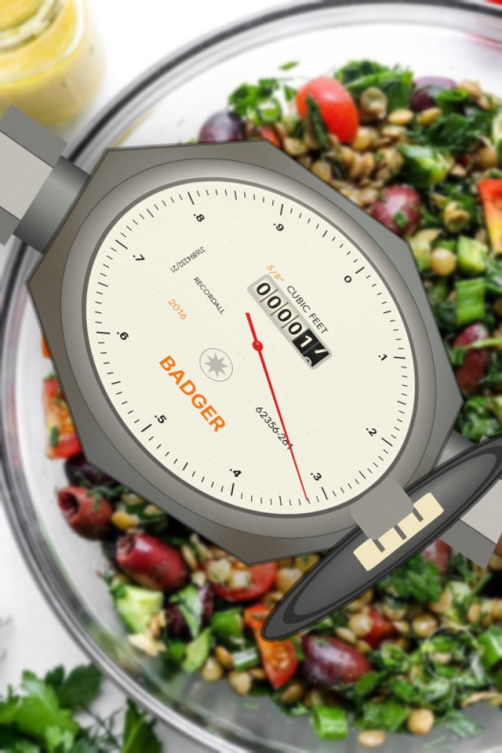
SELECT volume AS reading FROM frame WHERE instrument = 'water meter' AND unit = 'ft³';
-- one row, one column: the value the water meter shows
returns 17.32 ft³
